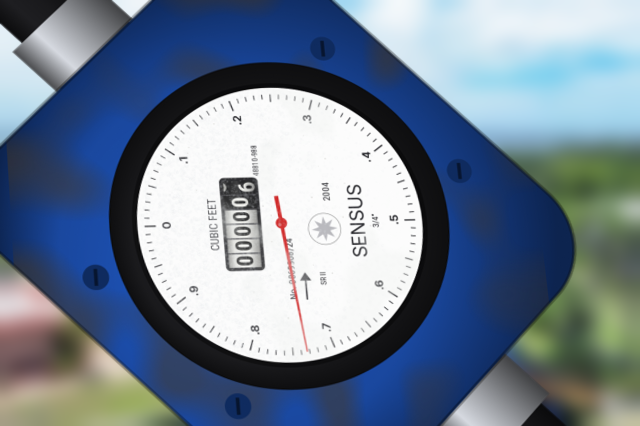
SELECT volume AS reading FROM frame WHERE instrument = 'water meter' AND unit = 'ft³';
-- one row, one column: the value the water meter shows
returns 5.73 ft³
